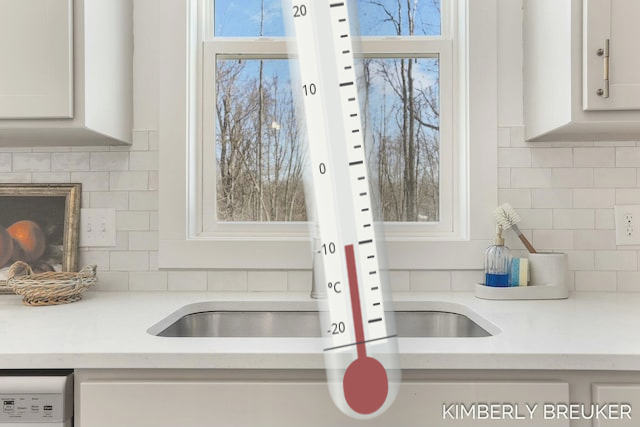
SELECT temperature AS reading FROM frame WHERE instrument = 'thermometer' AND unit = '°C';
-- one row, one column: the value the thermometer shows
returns -10 °C
